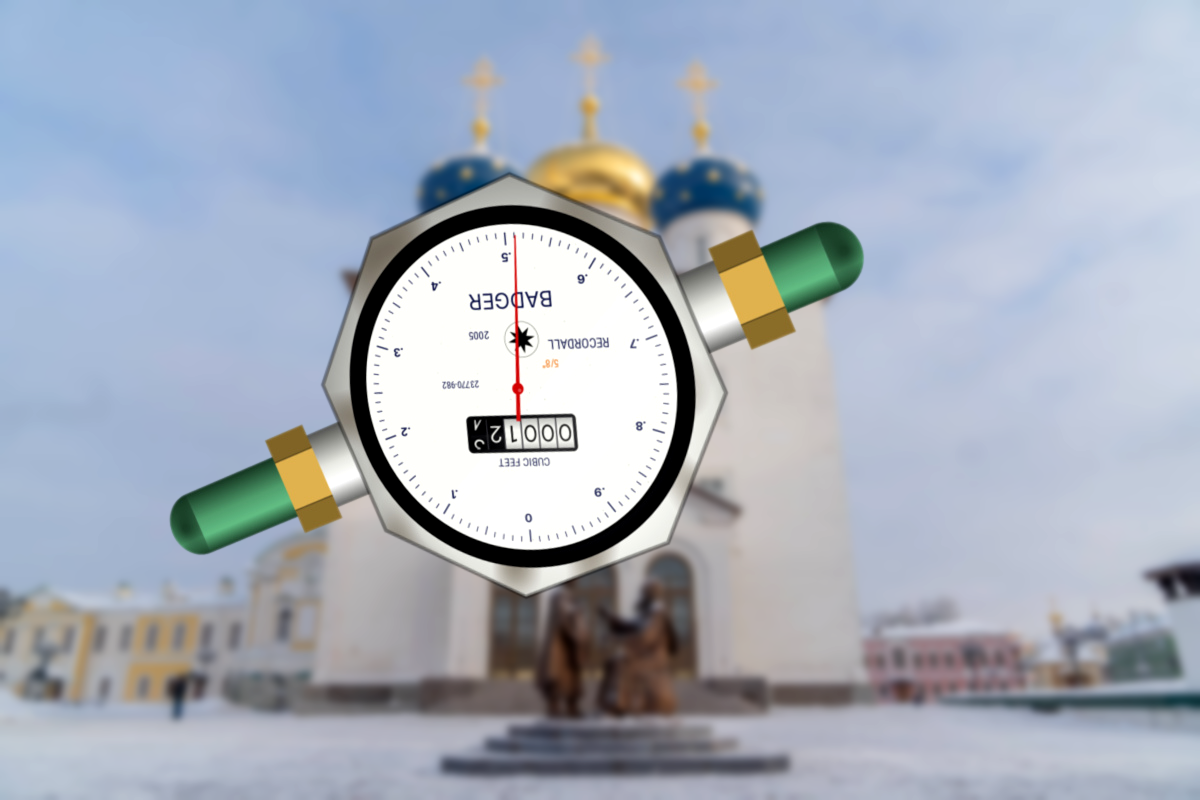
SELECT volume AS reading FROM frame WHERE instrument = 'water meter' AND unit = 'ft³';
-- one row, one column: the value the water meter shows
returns 123.51 ft³
